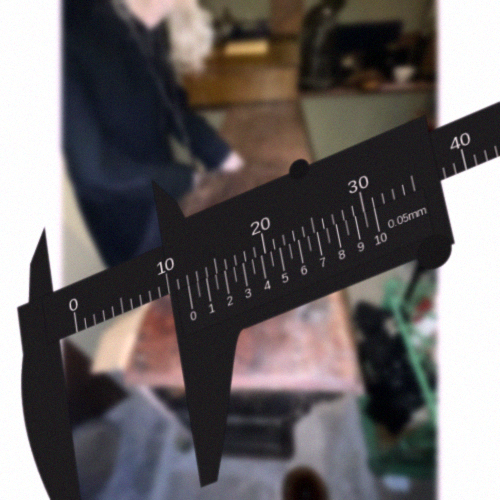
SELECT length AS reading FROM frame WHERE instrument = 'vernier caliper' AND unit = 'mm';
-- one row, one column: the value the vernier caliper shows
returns 12.0 mm
